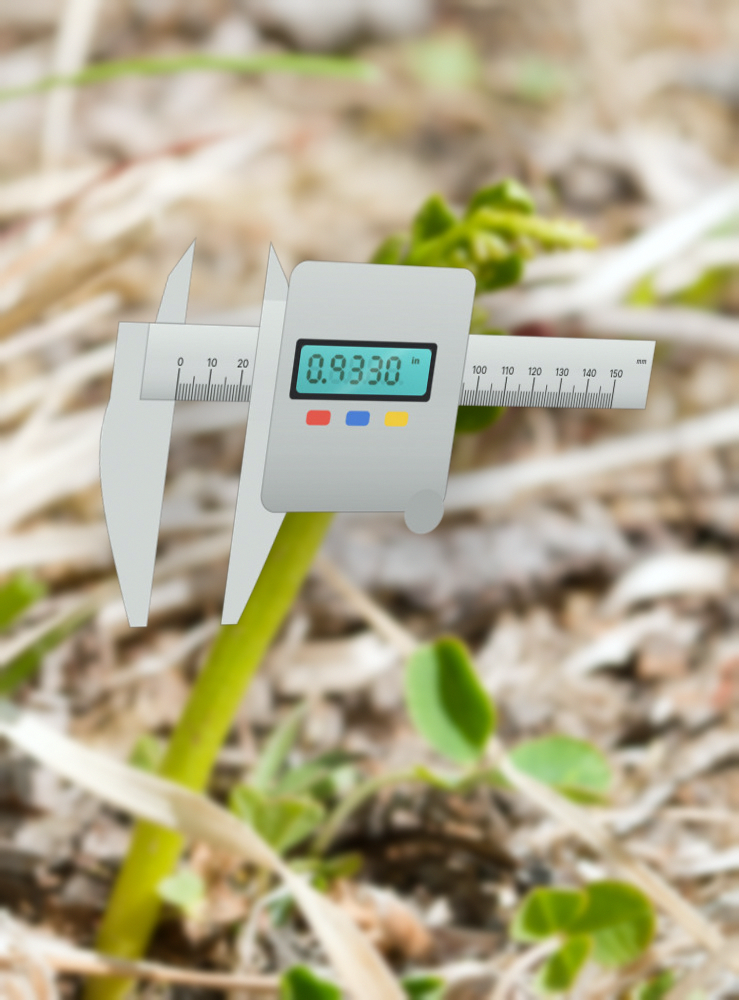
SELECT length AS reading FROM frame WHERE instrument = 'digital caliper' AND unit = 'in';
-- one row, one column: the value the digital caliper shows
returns 0.9330 in
